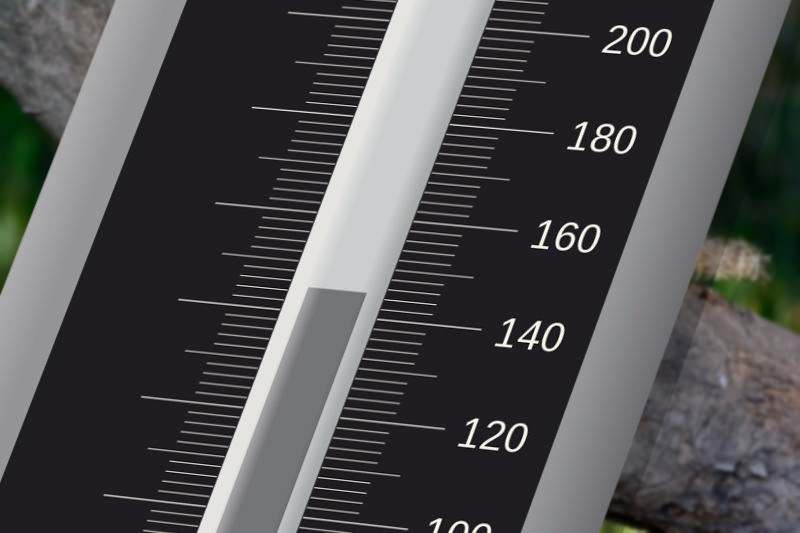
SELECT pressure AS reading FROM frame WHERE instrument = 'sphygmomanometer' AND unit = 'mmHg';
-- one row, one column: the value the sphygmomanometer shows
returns 145 mmHg
